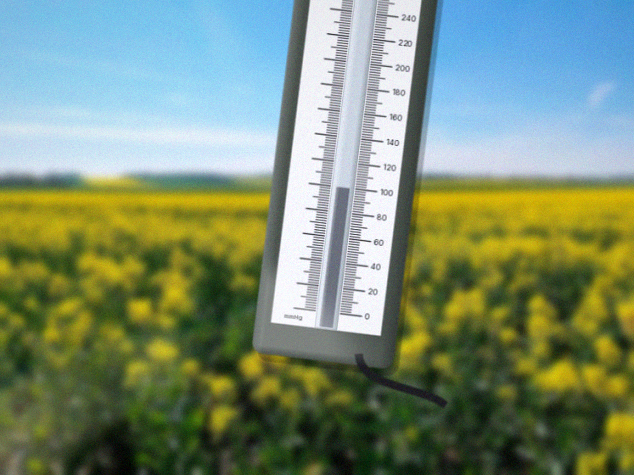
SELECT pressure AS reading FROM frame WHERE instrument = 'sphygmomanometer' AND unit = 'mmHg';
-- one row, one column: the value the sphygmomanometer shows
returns 100 mmHg
